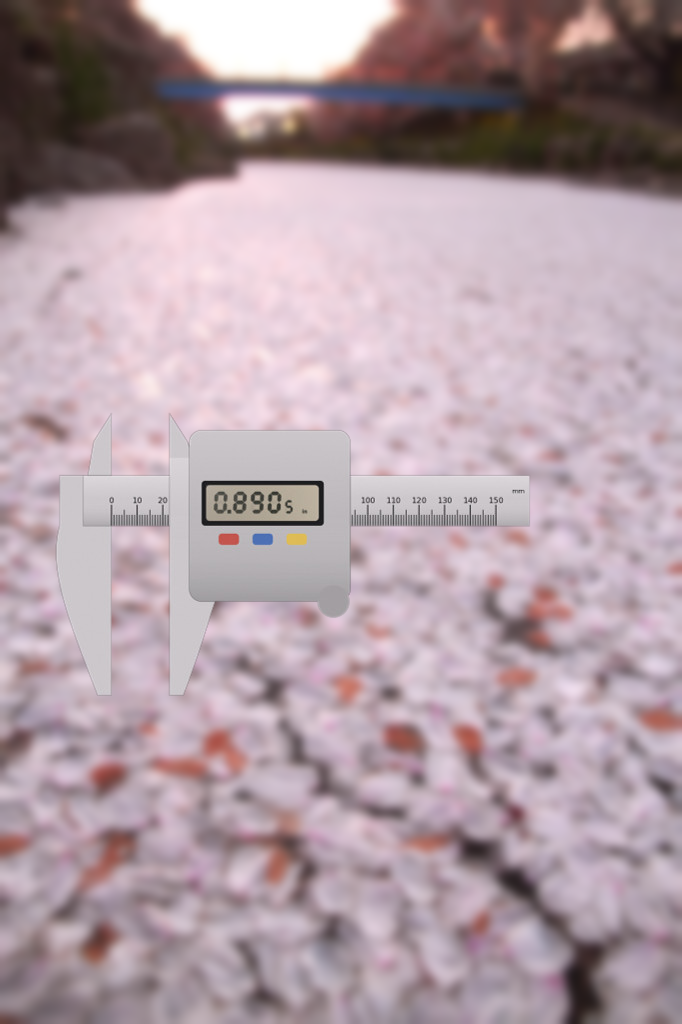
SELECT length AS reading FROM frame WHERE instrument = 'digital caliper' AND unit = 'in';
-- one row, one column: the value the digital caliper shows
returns 0.8905 in
